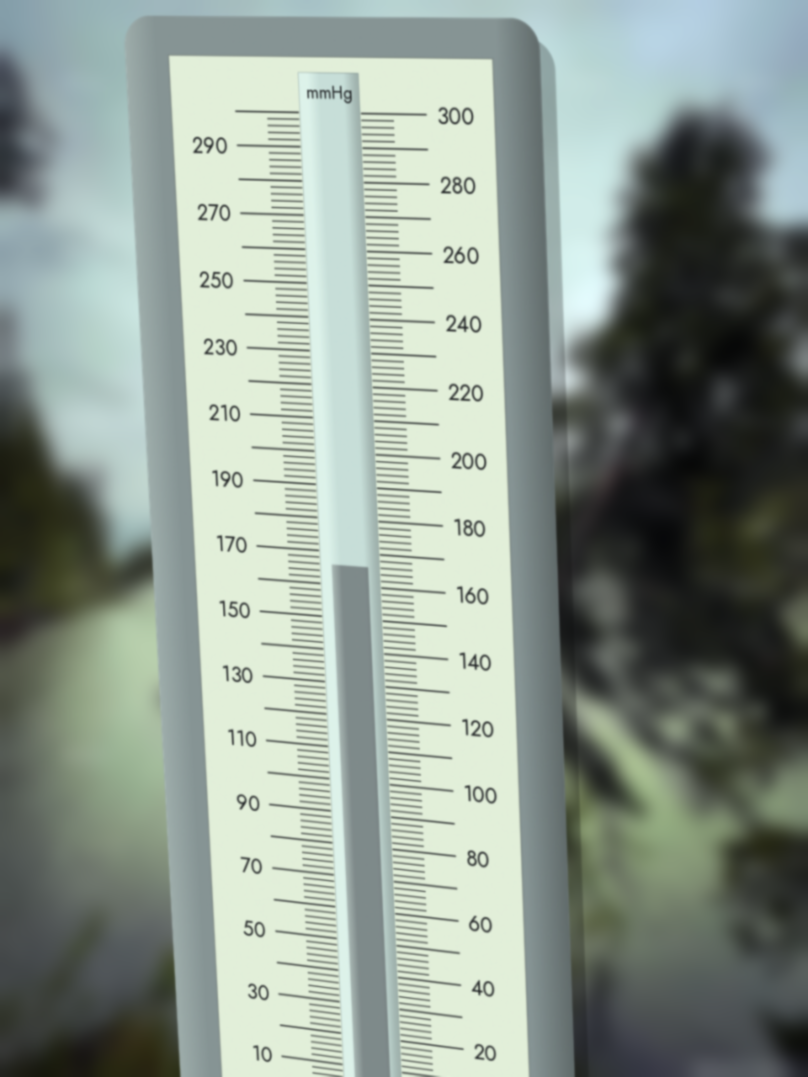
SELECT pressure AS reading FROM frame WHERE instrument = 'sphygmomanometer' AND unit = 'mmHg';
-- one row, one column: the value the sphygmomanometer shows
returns 166 mmHg
